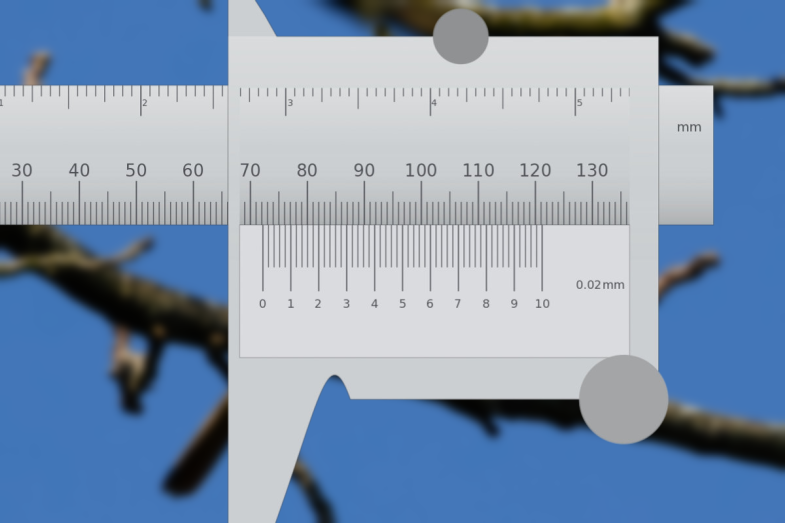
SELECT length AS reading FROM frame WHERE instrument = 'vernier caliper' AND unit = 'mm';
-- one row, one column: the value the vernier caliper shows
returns 72.2 mm
